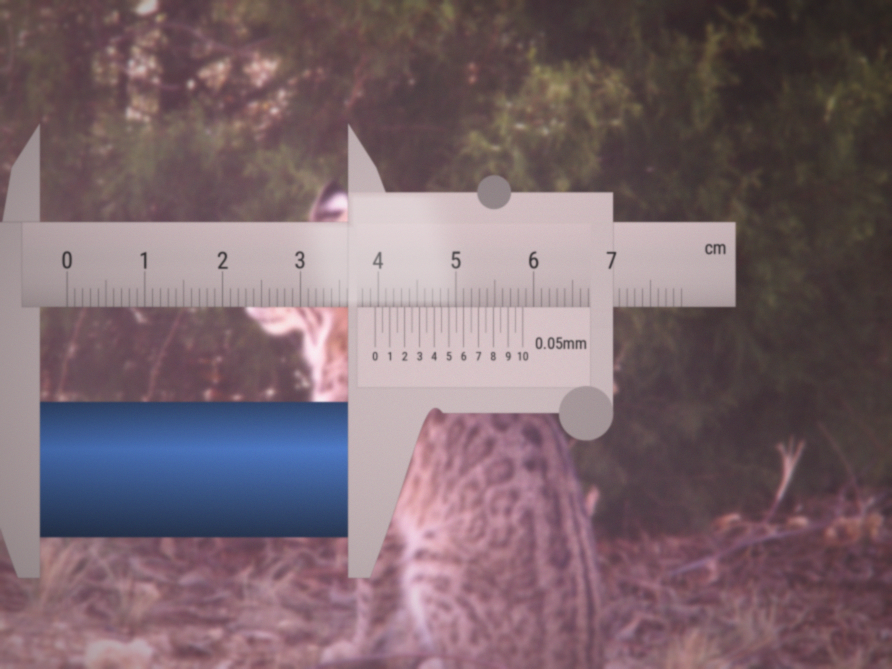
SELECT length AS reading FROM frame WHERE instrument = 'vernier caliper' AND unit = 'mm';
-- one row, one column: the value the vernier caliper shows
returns 39.6 mm
